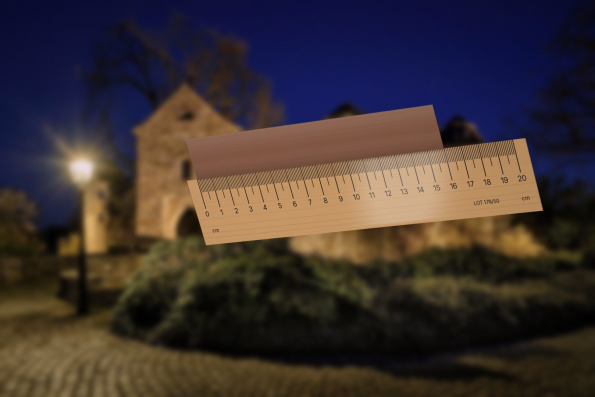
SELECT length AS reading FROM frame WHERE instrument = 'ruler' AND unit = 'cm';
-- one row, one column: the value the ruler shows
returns 16 cm
